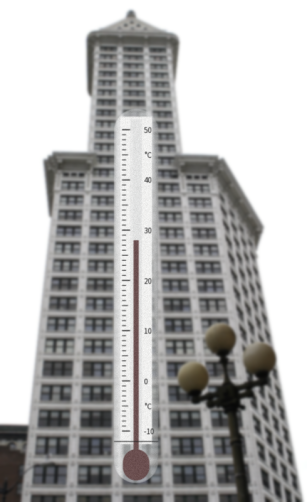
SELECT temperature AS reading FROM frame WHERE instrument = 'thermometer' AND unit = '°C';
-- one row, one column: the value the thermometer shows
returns 28 °C
